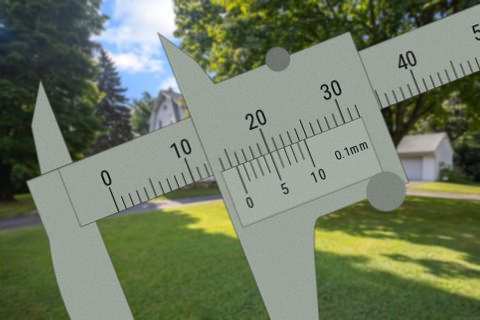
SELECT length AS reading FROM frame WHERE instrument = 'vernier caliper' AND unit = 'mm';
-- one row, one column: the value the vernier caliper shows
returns 15.6 mm
